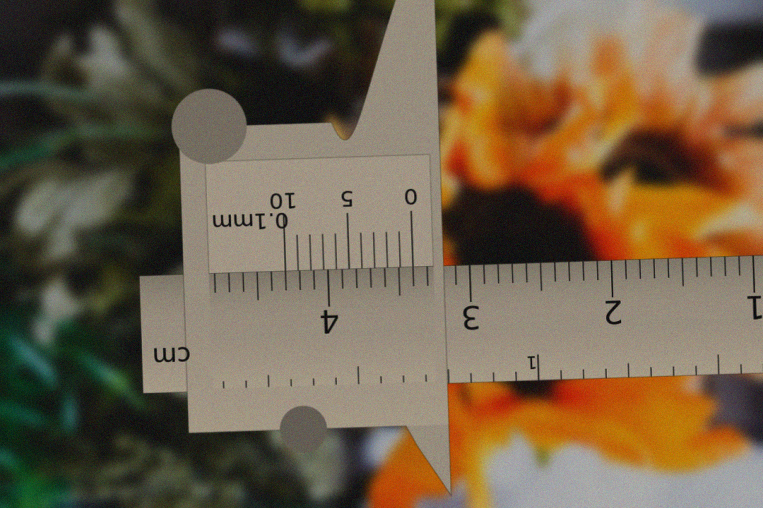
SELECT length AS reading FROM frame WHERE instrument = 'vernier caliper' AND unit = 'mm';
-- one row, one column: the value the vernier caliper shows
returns 34.0 mm
